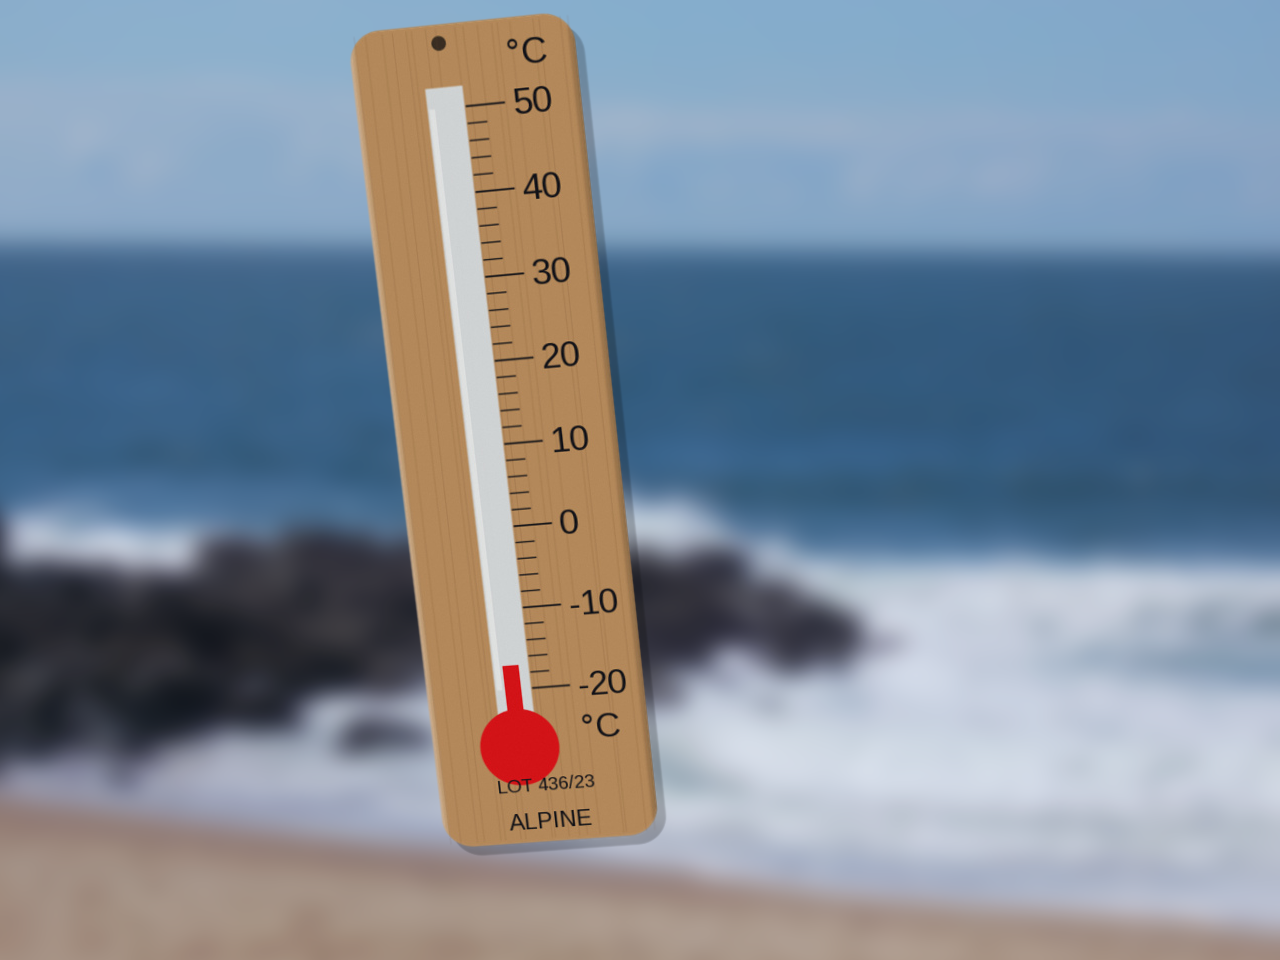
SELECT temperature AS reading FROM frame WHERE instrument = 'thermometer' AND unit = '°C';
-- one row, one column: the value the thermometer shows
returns -17 °C
